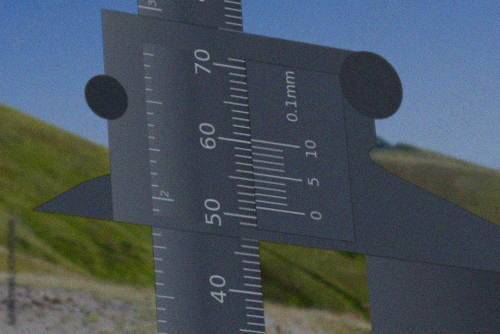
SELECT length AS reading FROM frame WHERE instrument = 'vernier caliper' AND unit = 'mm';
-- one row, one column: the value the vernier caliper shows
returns 51.4 mm
